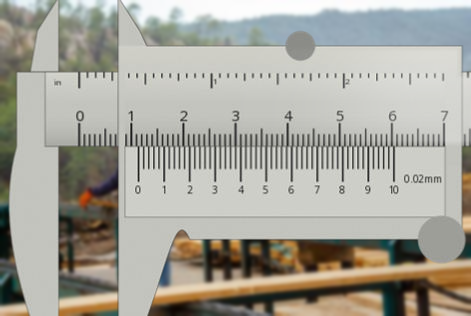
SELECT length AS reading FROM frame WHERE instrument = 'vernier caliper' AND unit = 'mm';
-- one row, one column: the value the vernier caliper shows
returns 11.4 mm
